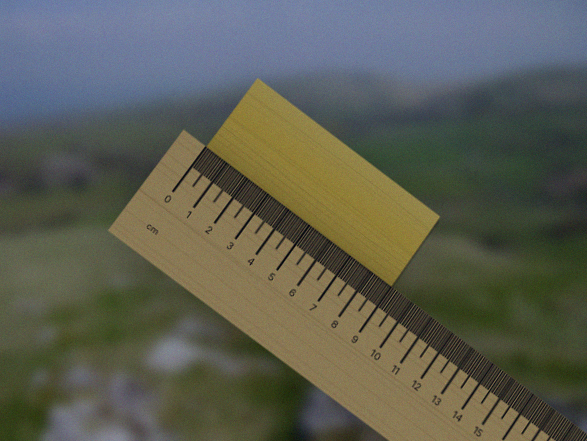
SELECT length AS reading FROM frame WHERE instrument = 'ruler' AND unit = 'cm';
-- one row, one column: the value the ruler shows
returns 9 cm
